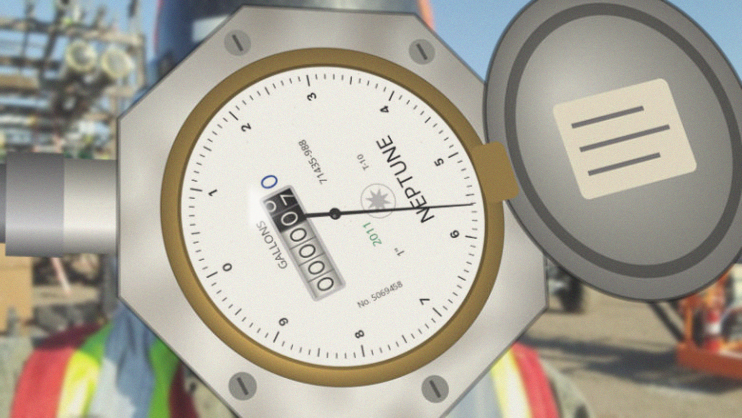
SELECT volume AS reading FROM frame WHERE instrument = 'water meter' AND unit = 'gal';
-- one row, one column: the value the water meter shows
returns 65.6 gal
